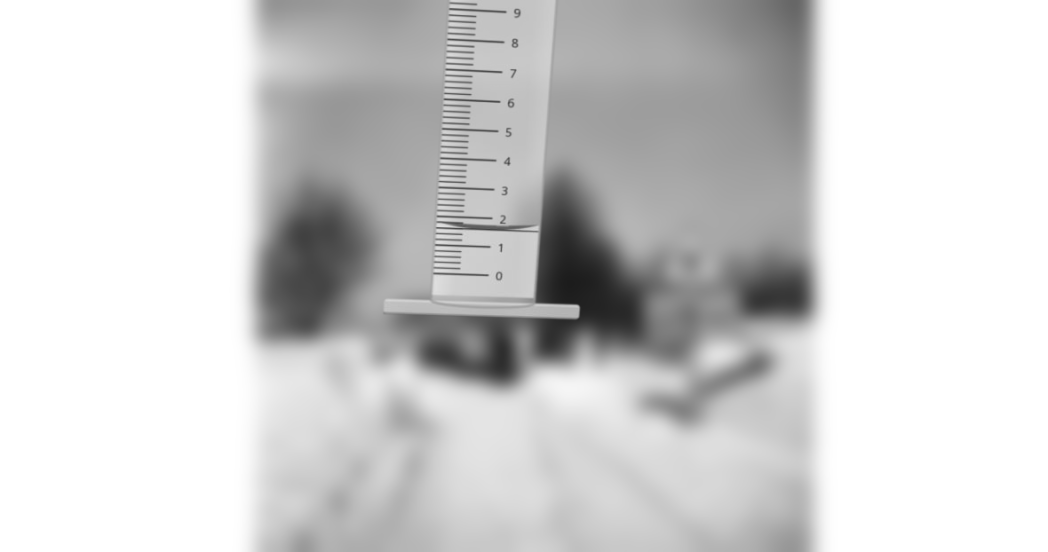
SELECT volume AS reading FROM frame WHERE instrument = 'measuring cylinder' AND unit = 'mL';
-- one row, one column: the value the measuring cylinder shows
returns 1.6 mL
